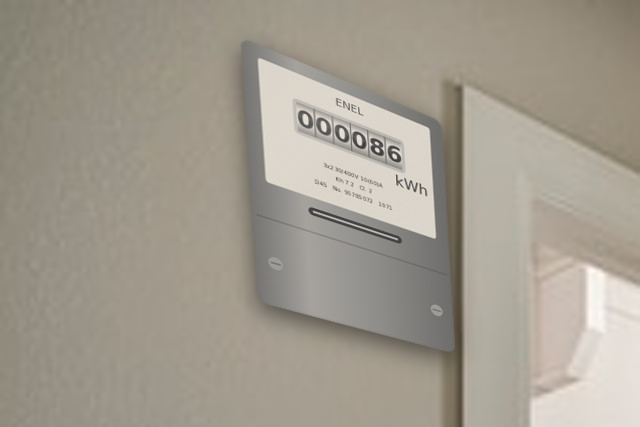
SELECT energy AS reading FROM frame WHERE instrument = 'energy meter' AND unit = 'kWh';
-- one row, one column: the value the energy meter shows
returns 86 kWh
